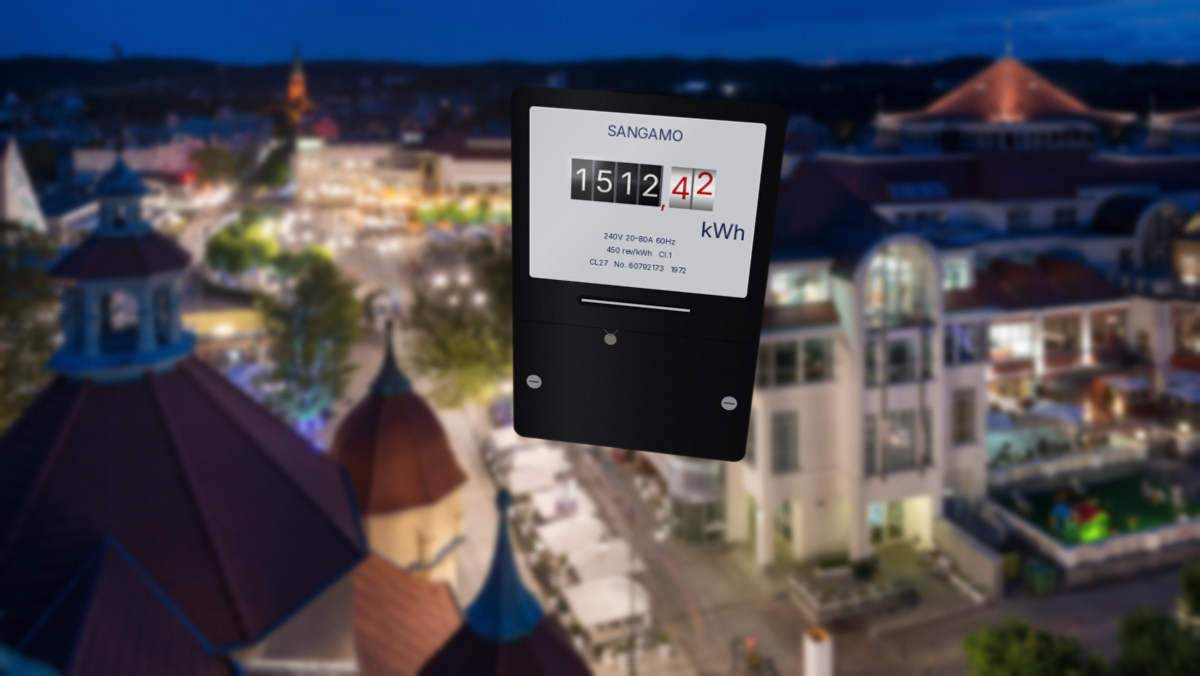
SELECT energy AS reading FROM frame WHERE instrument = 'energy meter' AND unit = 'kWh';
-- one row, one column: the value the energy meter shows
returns 1512.42 kWh
